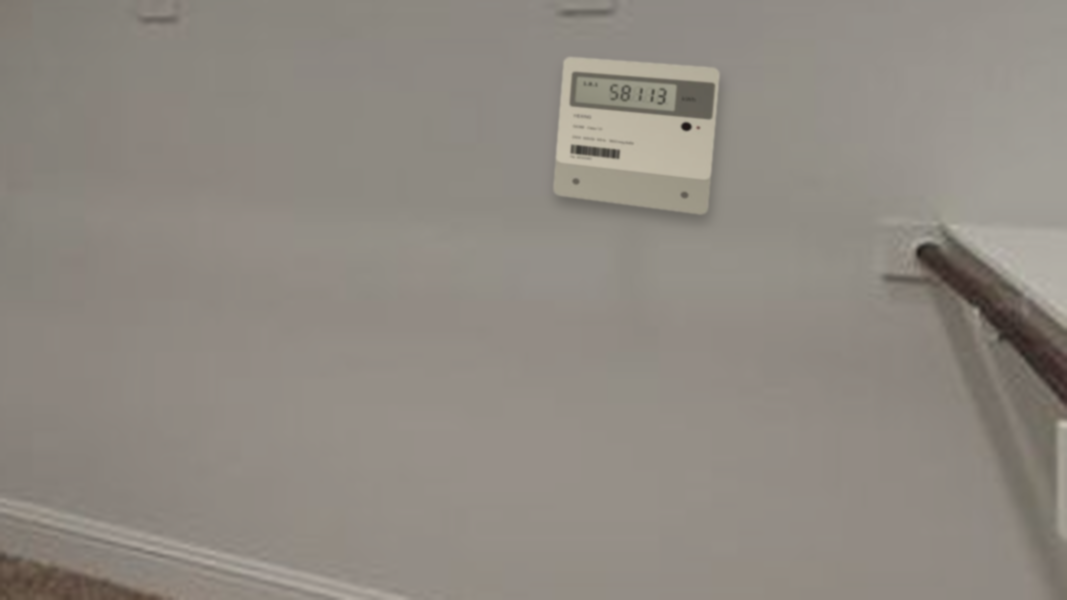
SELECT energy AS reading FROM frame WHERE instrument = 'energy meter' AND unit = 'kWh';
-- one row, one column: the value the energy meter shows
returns 58113 kWh
